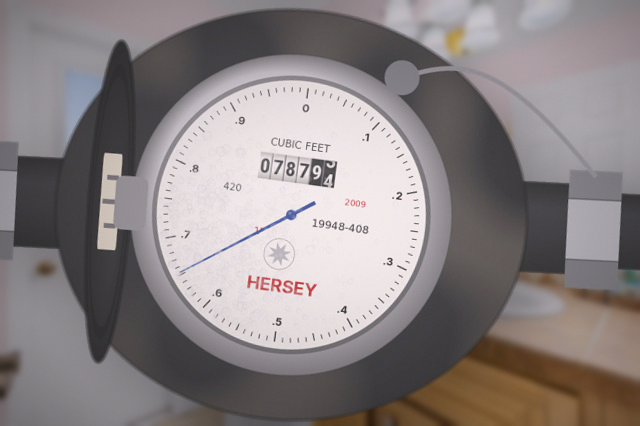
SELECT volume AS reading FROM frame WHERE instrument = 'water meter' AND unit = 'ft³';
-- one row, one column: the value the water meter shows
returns 78793.65 ft³
